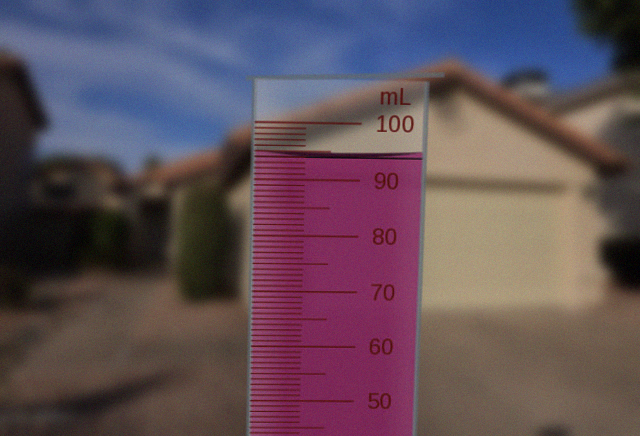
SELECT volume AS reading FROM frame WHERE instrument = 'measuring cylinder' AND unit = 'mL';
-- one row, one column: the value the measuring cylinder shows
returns 94 mL
